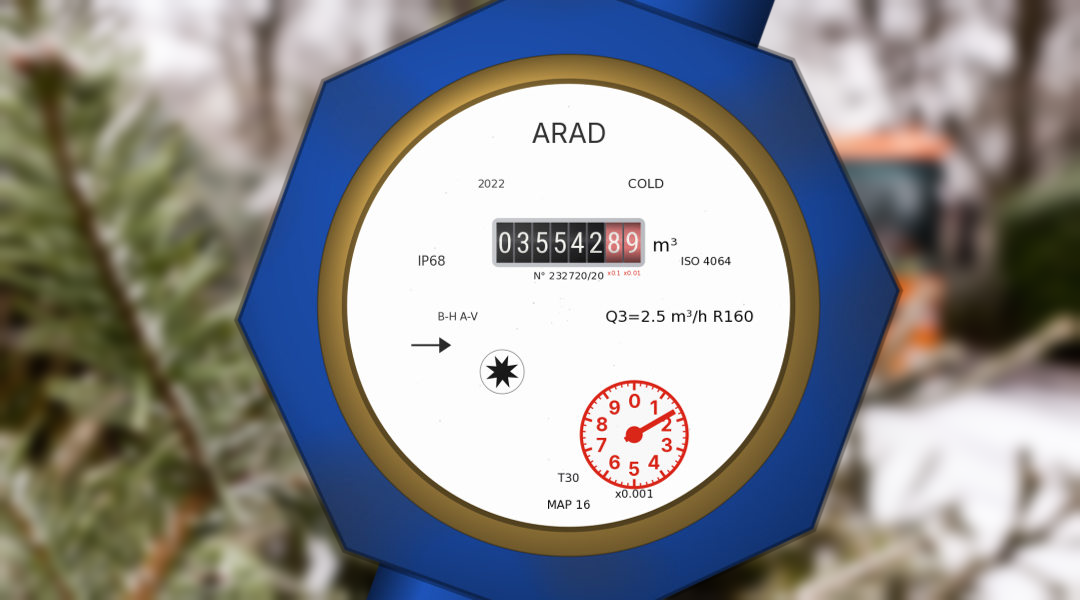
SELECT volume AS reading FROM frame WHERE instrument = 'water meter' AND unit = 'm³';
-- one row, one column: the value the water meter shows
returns 35542.891 m³
